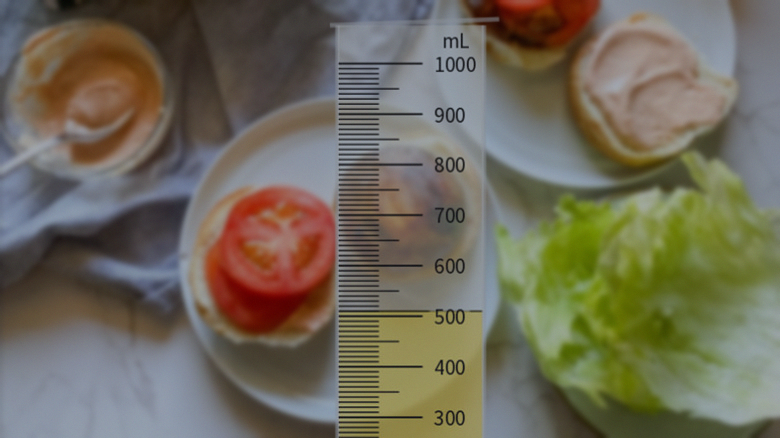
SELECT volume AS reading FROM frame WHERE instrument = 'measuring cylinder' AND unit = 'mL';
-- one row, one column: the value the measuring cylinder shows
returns 510 mL
